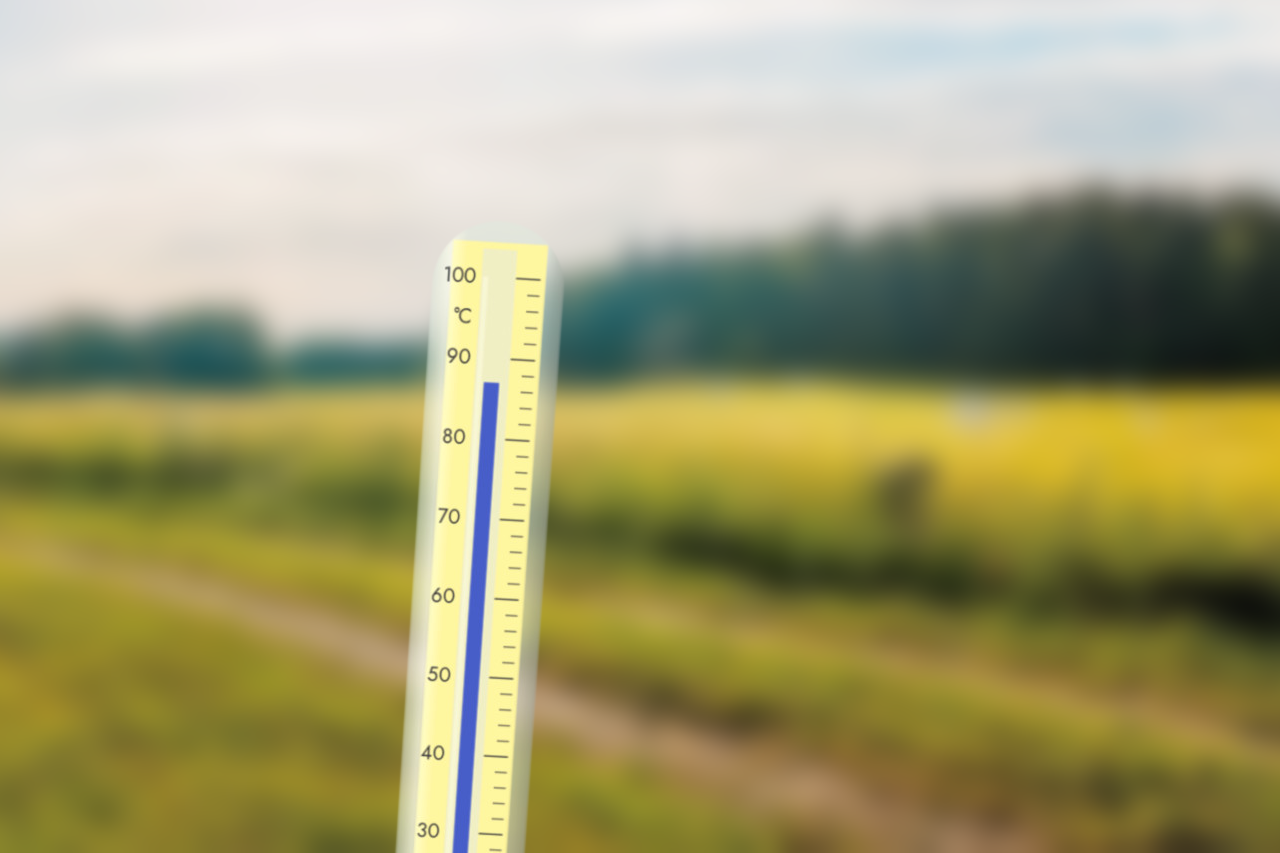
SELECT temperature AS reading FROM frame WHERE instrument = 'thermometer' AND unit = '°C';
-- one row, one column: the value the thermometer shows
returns 87 °C
